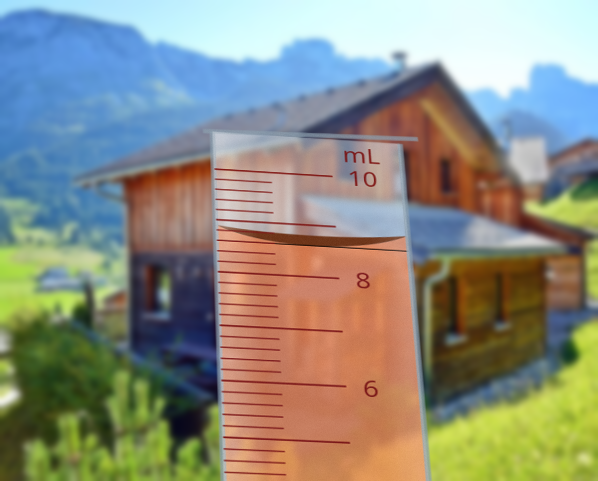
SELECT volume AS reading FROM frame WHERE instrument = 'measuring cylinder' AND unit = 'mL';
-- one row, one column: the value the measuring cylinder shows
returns 8.6 mL
